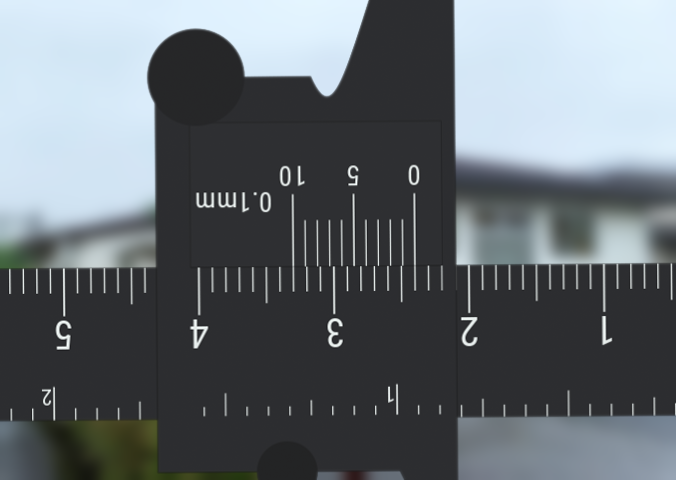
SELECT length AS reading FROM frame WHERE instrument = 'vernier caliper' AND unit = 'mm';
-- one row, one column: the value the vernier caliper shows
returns 24.0 mm
